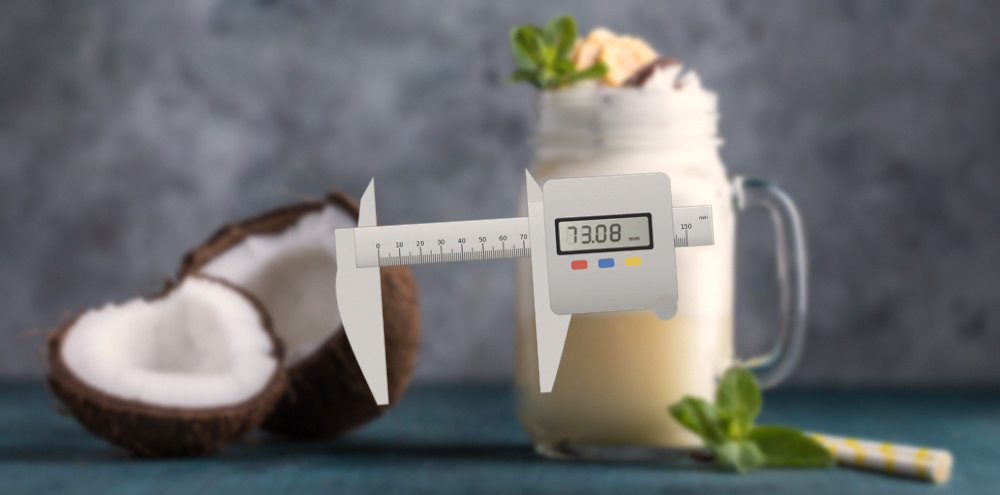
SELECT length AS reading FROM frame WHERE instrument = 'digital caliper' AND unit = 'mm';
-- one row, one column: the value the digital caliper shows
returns 73.08 mm
